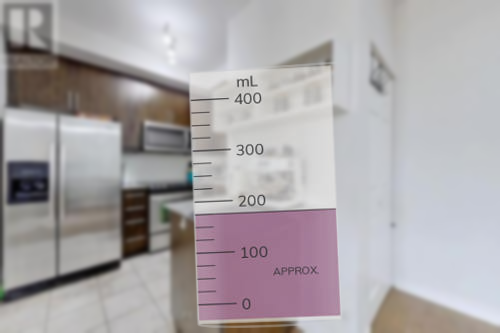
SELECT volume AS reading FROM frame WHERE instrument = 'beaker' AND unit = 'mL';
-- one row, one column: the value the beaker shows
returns 175 mL
